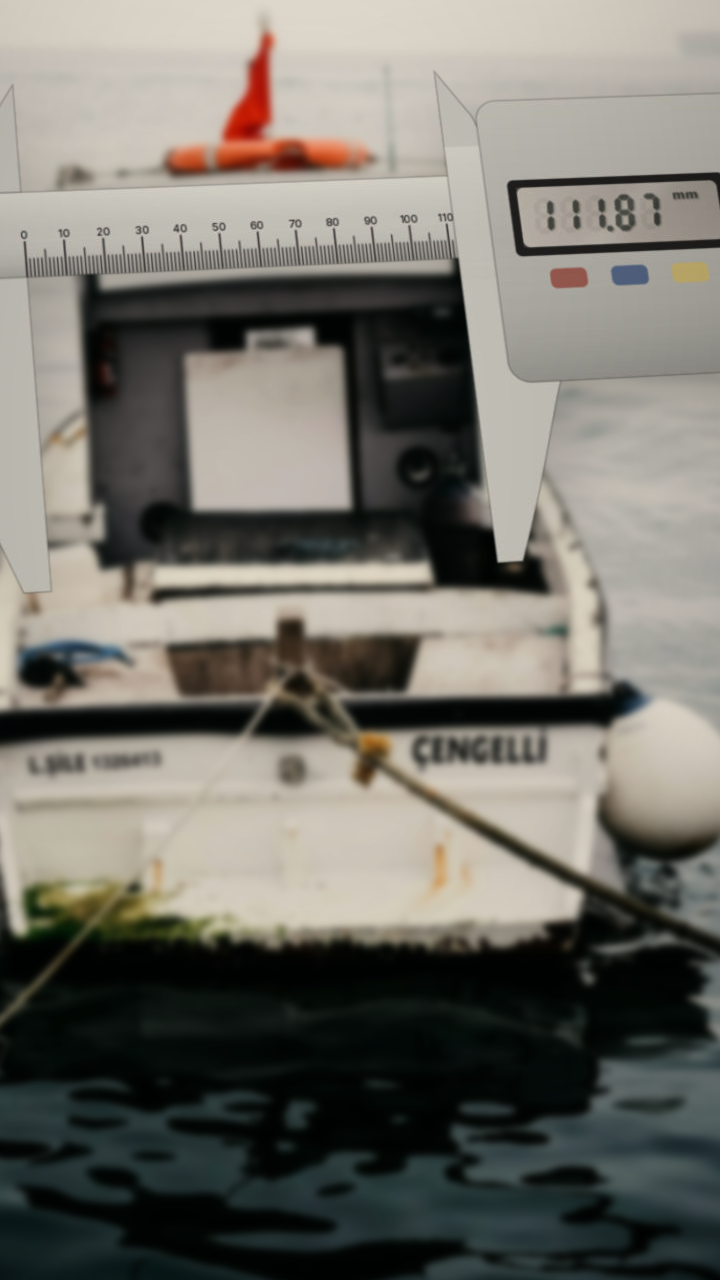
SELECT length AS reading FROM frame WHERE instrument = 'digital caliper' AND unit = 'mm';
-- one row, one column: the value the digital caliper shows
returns 111.87 mm
